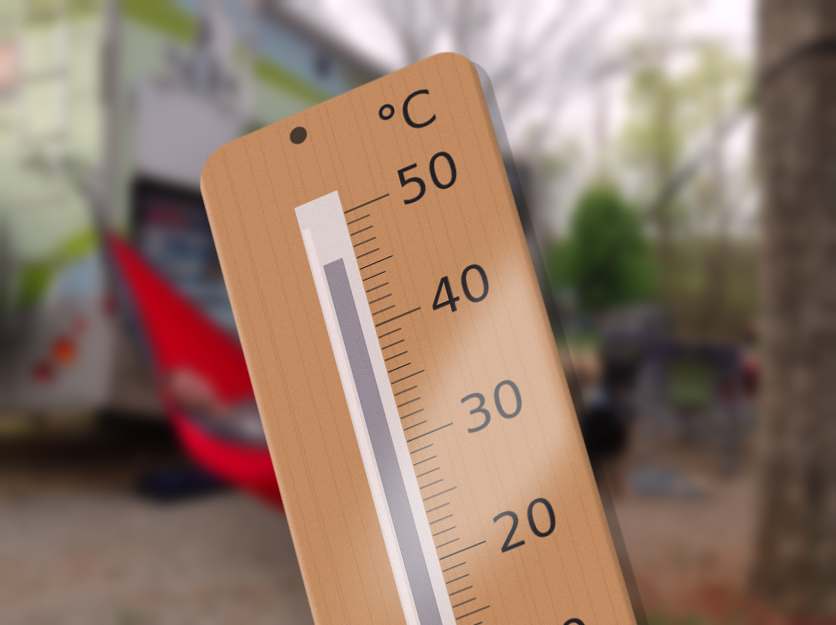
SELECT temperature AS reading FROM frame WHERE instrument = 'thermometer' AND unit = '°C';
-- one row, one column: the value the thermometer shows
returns 46.5 °C
